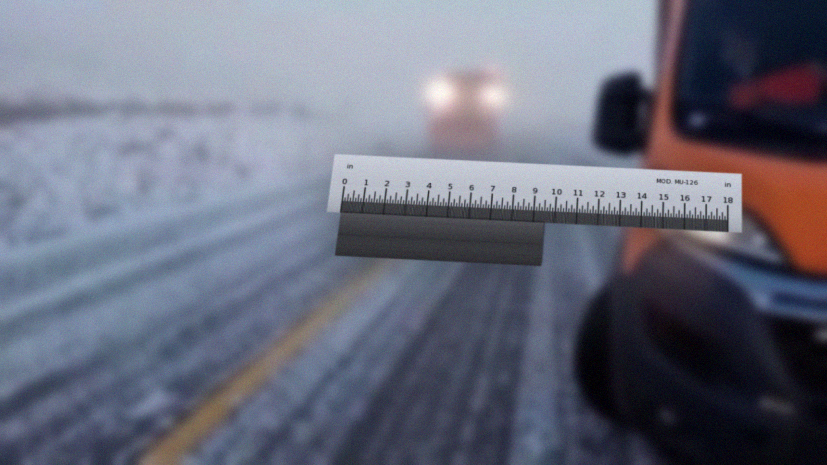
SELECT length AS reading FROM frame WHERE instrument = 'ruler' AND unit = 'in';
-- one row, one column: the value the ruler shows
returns 9.5 in
